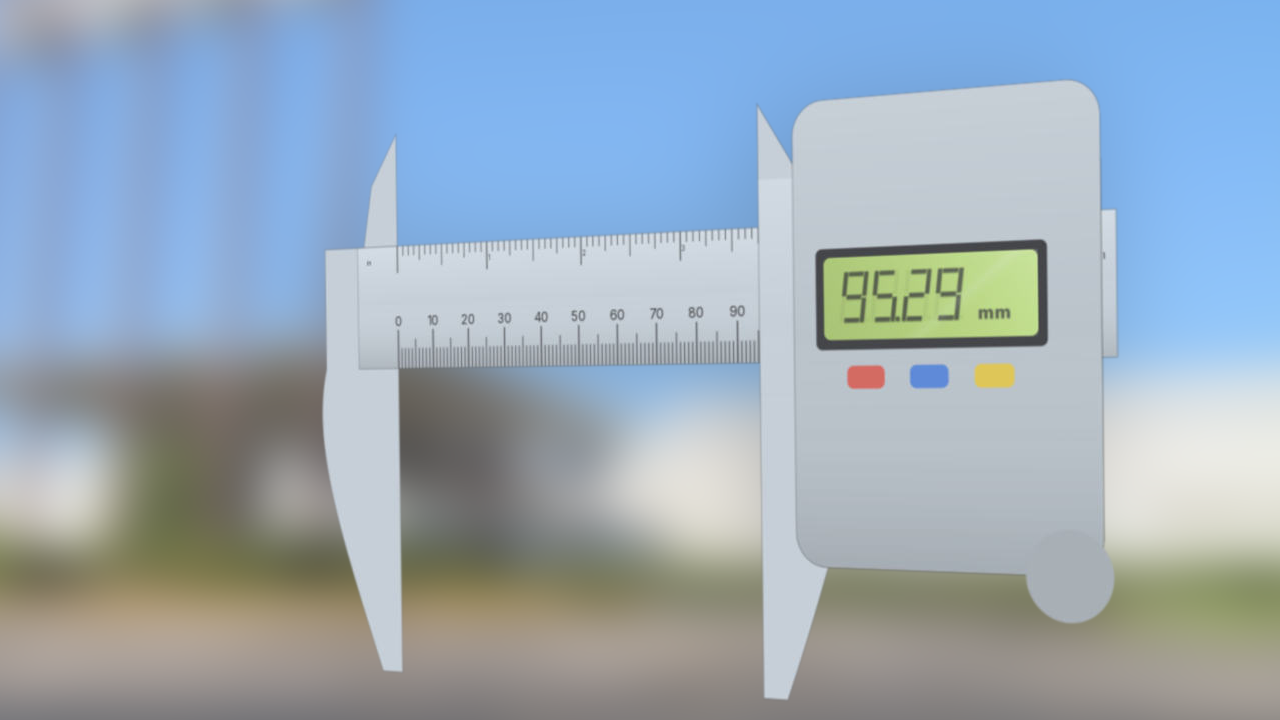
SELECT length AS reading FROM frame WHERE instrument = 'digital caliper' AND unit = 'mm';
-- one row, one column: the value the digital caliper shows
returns 95.29 mm
